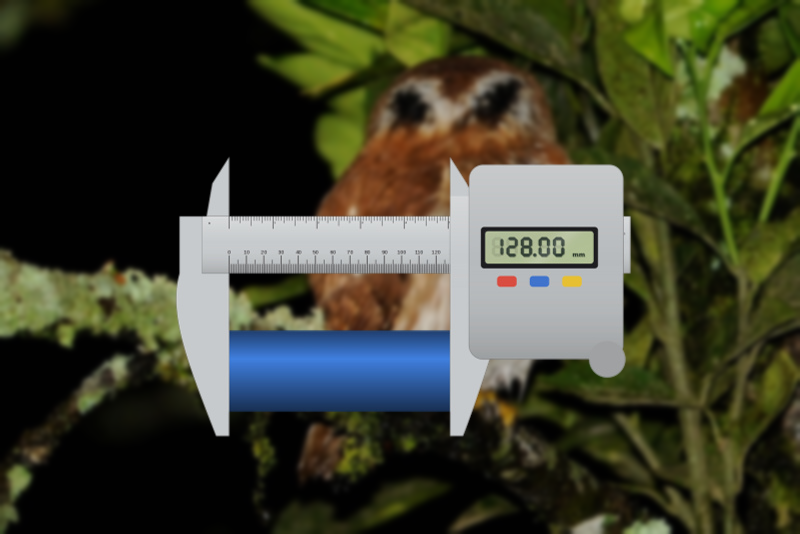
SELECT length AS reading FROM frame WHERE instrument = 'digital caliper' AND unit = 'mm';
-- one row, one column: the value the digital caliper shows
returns 128.00 mm
